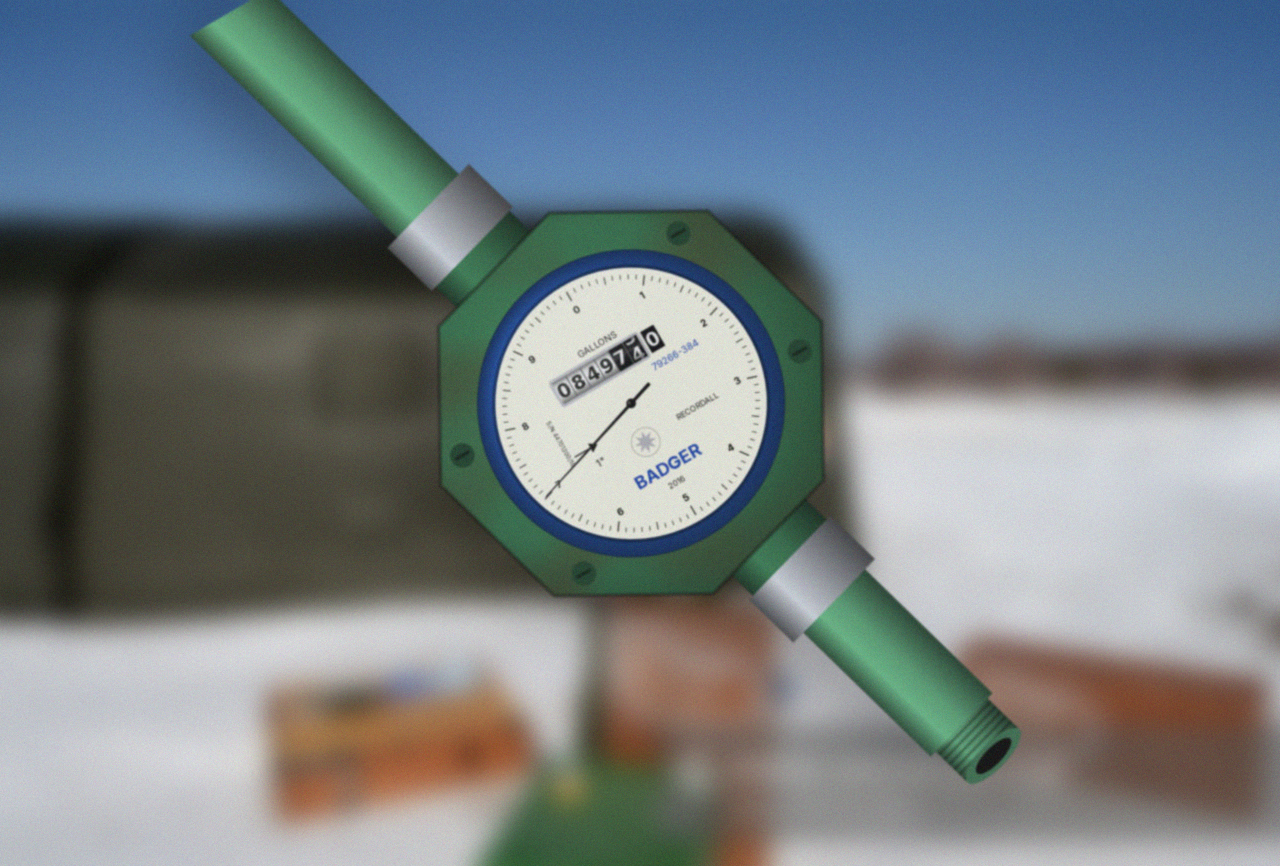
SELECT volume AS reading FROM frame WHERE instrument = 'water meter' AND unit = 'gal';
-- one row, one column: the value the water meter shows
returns 849737.0 gal
